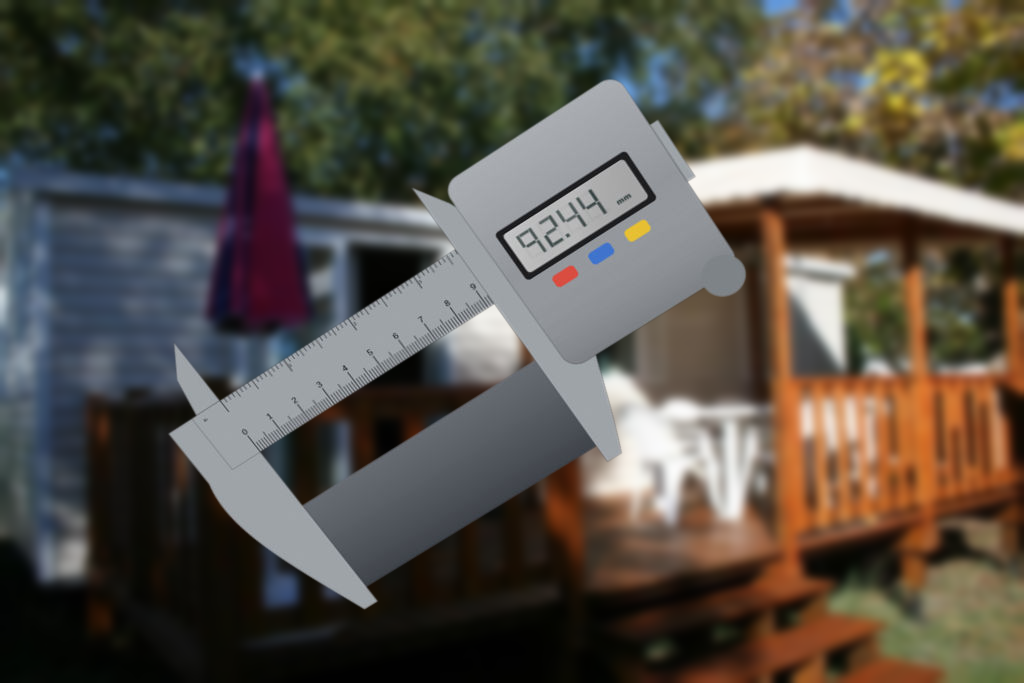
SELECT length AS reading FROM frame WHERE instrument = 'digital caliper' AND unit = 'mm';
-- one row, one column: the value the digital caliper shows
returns 92.44 mm
